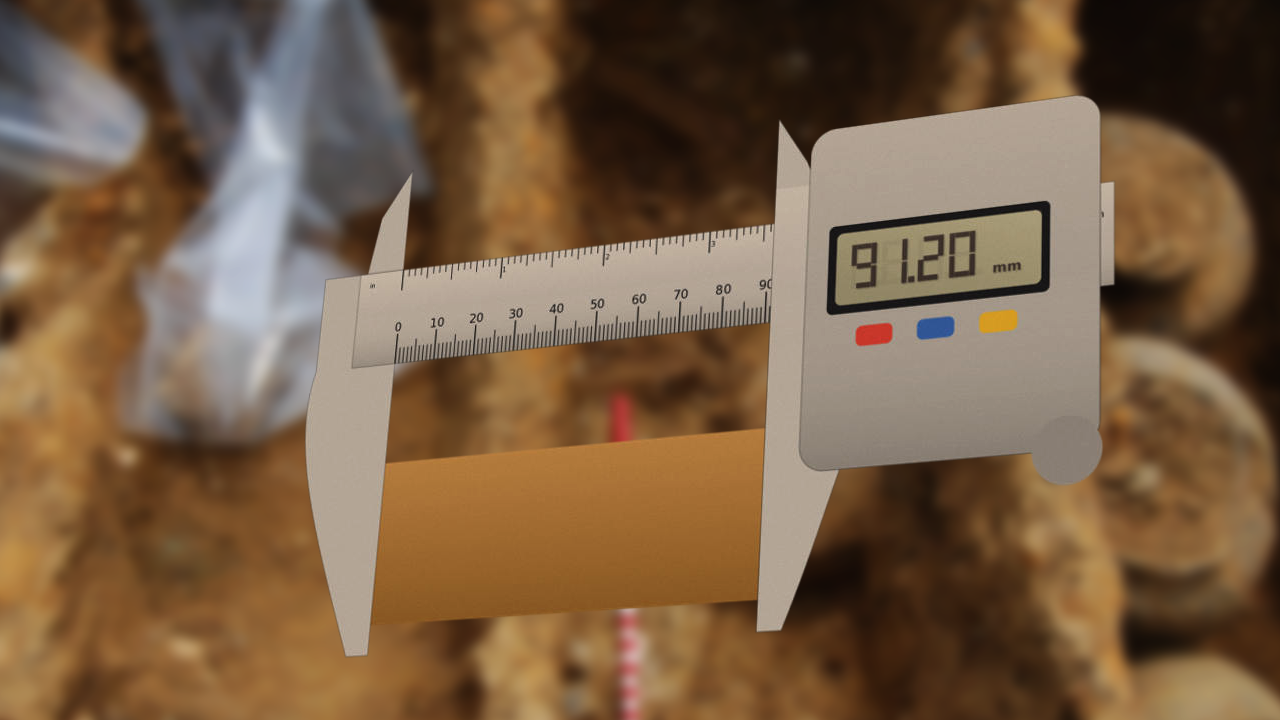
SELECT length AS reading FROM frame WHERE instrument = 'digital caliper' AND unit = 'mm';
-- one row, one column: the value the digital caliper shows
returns 91.20 mm
